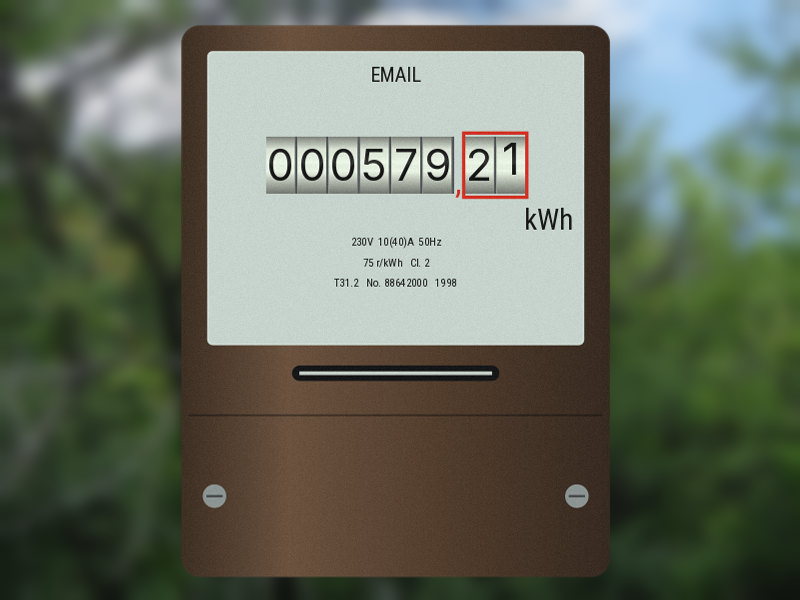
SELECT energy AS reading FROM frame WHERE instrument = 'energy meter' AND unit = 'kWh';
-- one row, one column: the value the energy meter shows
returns 579.21 kWh
